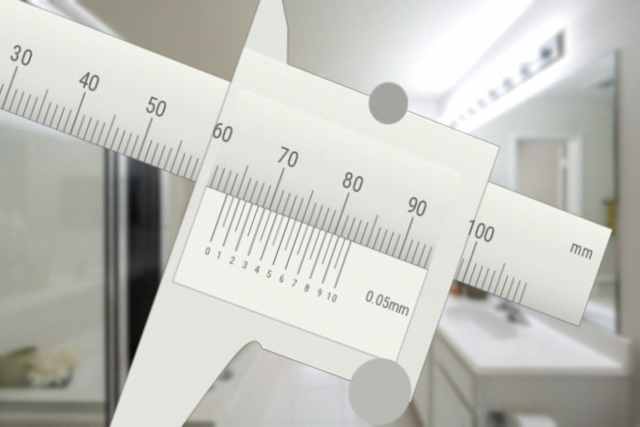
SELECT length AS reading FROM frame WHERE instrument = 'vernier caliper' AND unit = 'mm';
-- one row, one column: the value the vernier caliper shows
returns 63.6 mm
